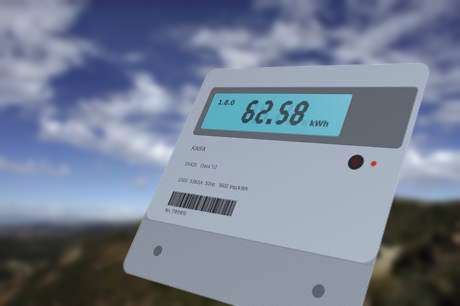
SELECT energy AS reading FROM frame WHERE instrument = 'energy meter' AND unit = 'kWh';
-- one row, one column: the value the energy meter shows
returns 62.58 kWh
